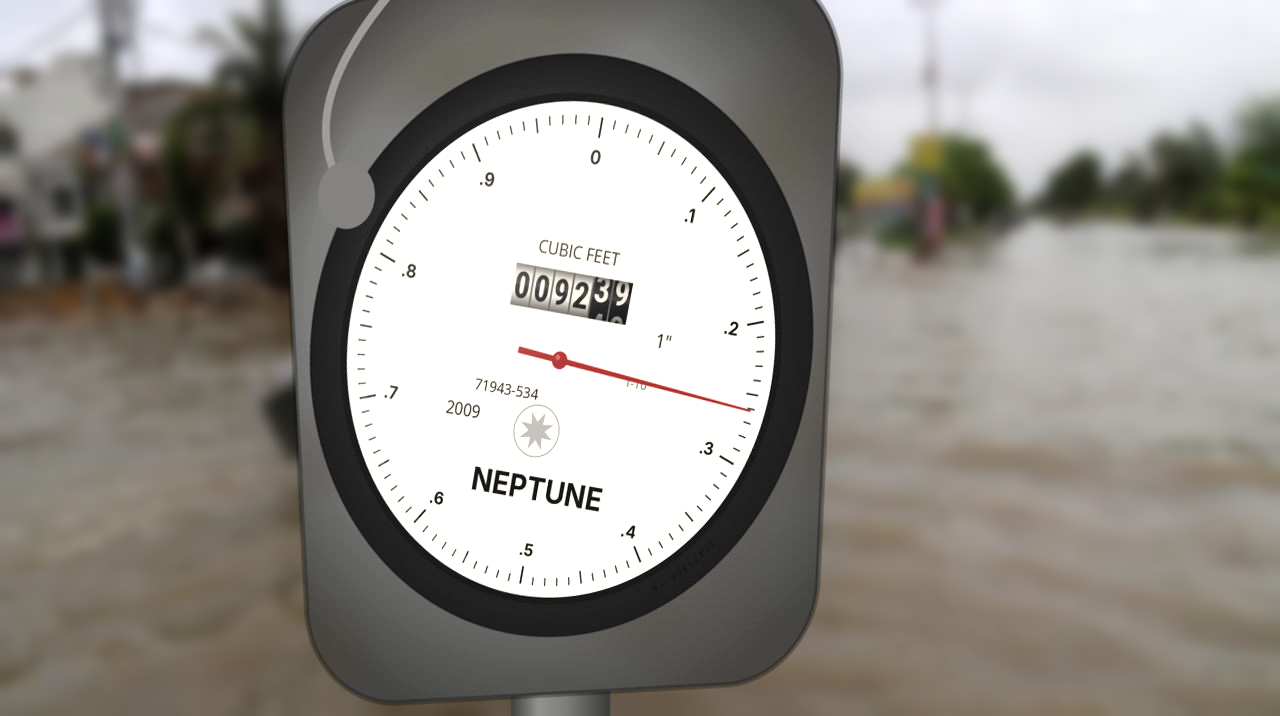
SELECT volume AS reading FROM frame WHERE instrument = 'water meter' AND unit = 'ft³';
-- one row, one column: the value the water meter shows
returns 9239.26 ft³
